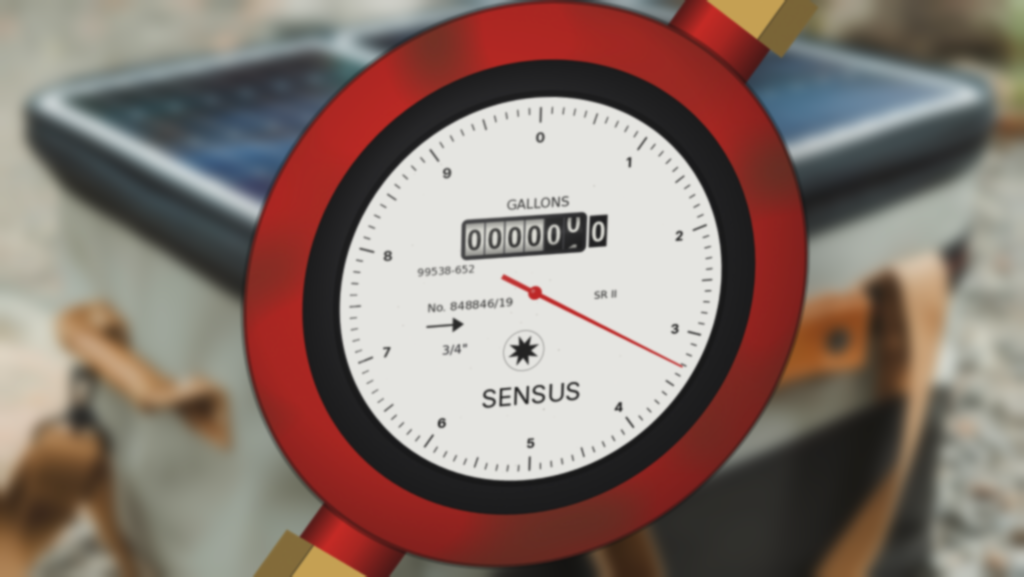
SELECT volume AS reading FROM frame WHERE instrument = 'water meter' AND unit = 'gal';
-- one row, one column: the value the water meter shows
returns 3.3 gal
